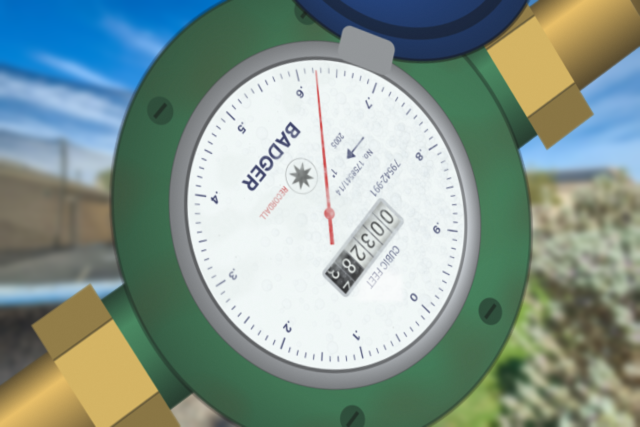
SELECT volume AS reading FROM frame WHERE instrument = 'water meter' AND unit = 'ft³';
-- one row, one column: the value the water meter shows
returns 3282.62 ft³
